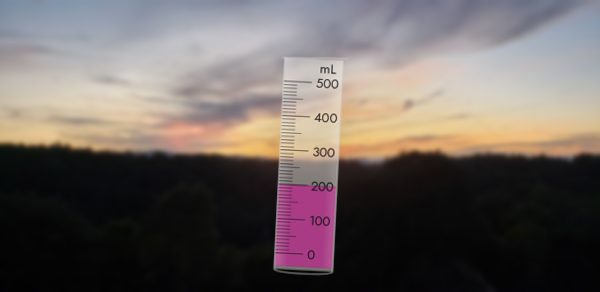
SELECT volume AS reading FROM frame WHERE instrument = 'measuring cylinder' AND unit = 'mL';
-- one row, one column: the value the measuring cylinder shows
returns 200 mL
